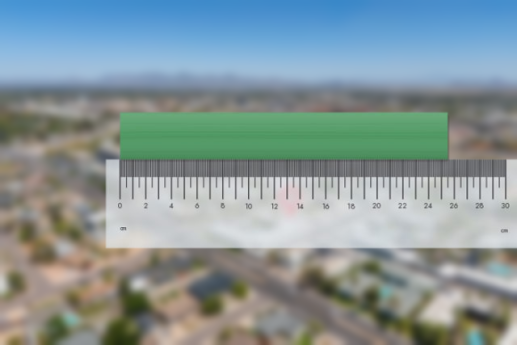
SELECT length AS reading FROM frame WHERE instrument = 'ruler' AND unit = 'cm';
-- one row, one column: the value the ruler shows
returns 25.5 cm
